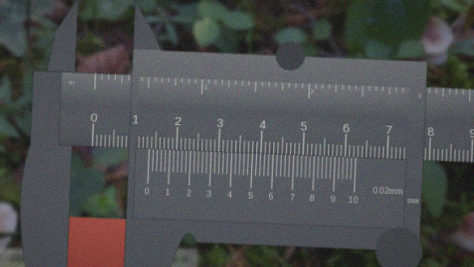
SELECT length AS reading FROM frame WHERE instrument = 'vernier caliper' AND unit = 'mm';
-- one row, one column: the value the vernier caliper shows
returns 13.5 mm
